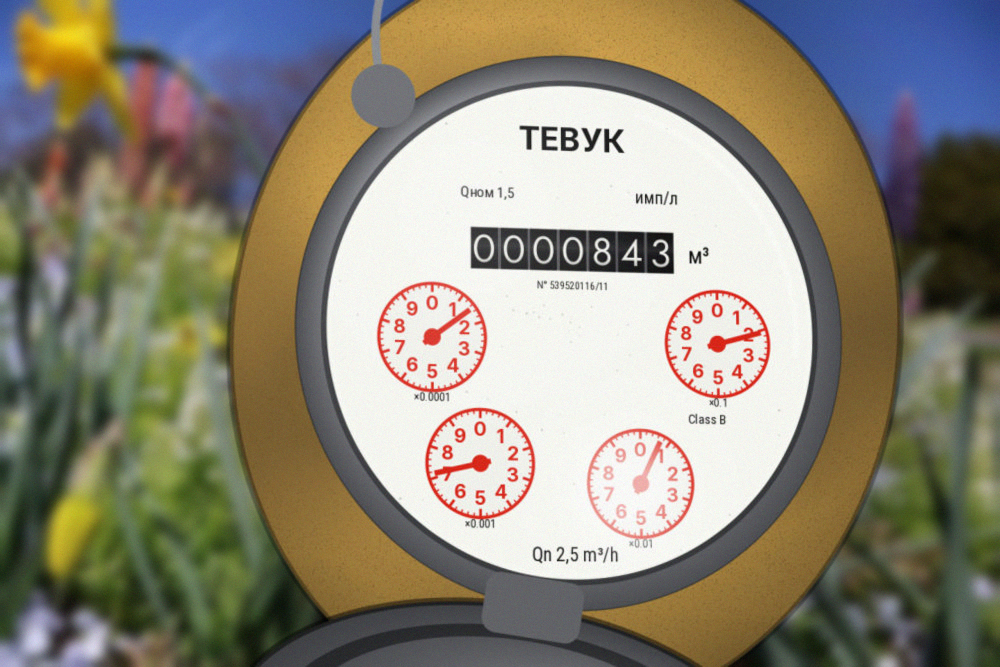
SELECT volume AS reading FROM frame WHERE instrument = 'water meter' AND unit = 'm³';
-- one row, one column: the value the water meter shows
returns 843.2071 m³
